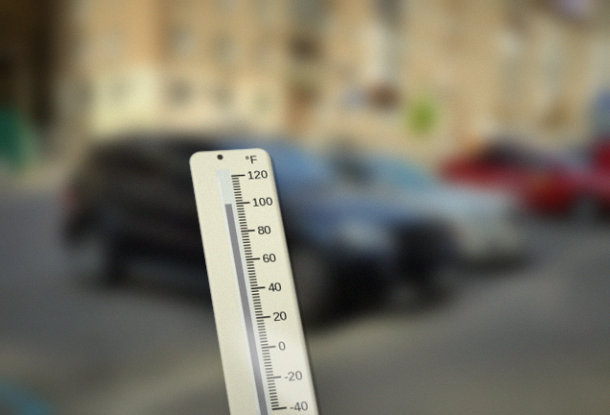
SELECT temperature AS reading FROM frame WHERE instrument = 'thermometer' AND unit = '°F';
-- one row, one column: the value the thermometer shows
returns 100 °F
